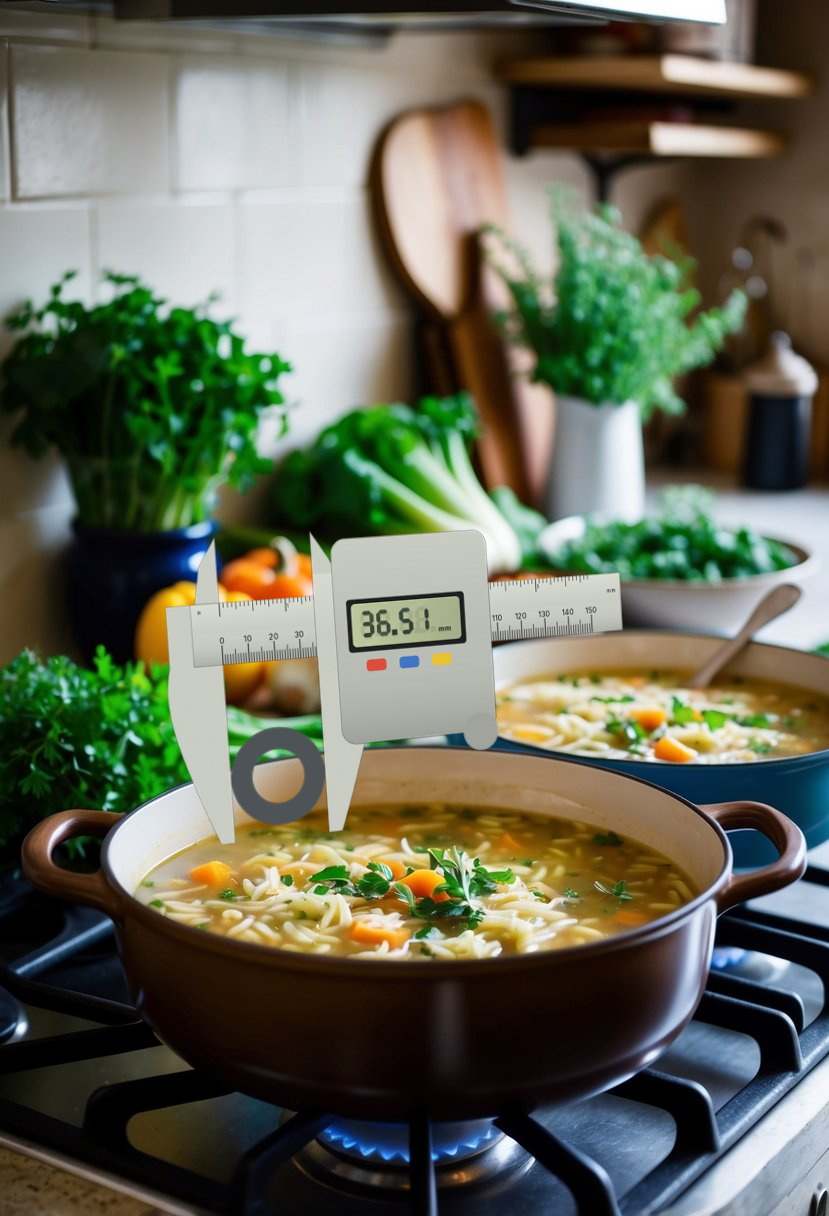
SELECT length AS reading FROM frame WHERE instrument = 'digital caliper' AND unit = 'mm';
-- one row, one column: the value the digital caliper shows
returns 36.51 mm
